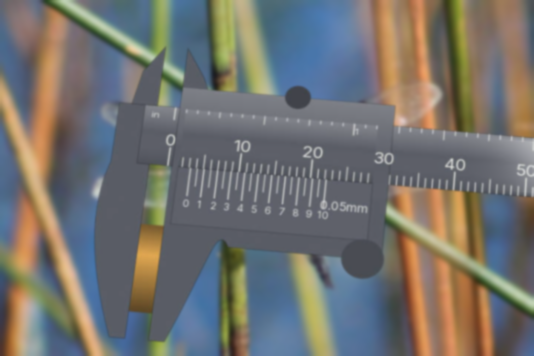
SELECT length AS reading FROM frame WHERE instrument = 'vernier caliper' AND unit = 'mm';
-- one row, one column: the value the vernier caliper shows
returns 3.2 mm
